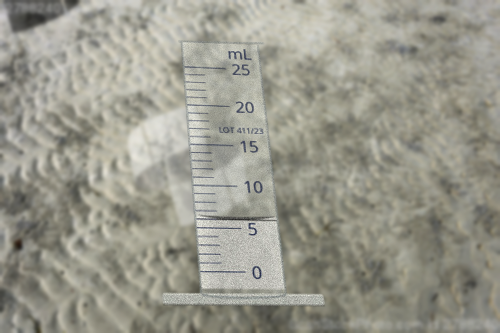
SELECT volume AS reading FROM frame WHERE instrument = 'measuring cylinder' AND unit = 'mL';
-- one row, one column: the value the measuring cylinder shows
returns 6 mL
